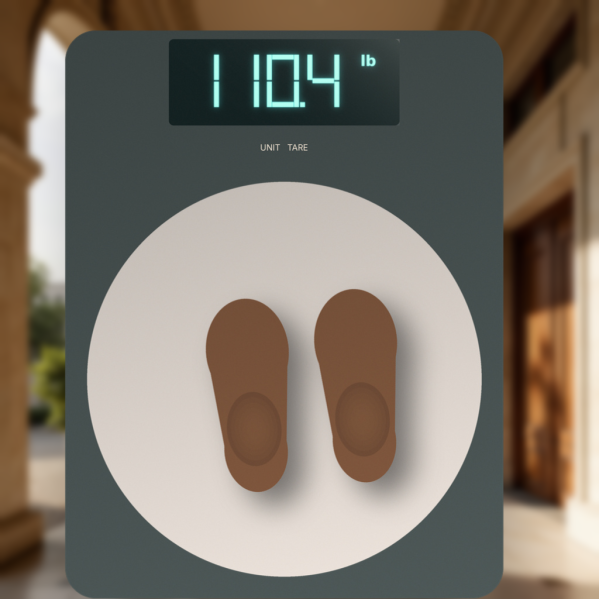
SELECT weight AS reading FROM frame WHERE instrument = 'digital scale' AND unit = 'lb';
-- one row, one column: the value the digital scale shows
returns 110.4 lb
